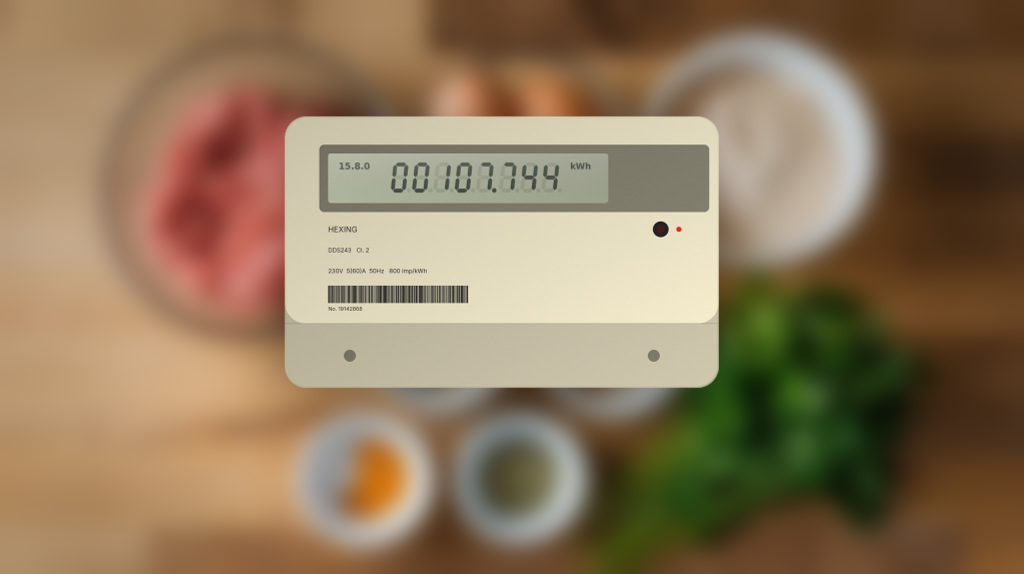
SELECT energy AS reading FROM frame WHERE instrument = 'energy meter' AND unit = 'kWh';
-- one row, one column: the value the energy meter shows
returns 107.744 kWh
